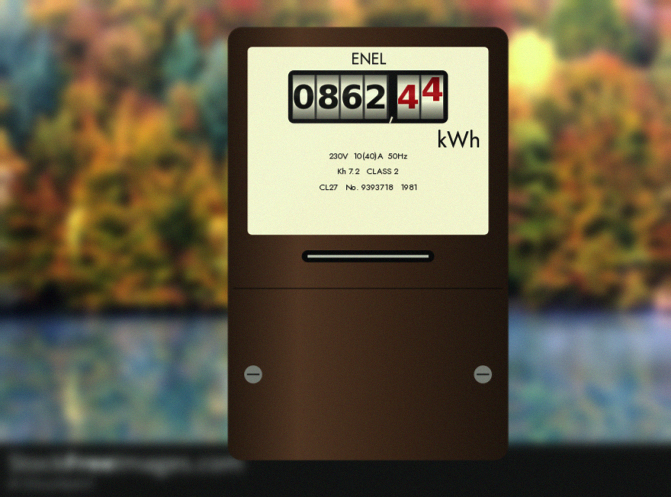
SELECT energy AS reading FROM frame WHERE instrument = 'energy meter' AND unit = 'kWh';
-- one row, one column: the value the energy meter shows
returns 862.44 kWh
